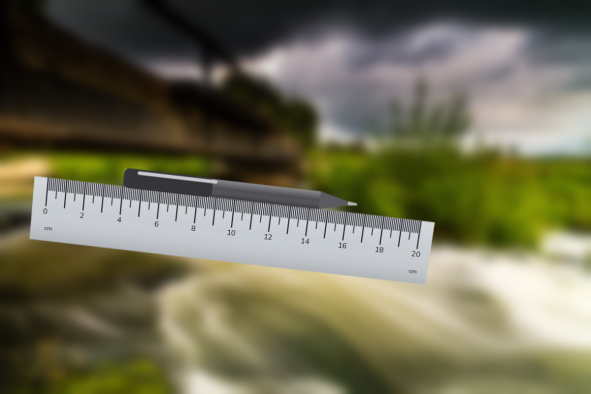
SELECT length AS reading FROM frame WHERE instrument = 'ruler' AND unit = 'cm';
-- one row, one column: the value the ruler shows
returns 12.5 cm
